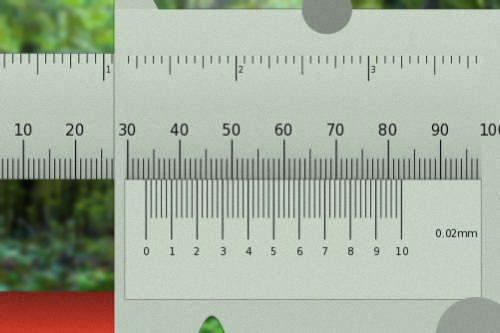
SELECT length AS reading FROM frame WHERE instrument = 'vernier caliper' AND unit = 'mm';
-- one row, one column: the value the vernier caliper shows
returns 33.5 mm
